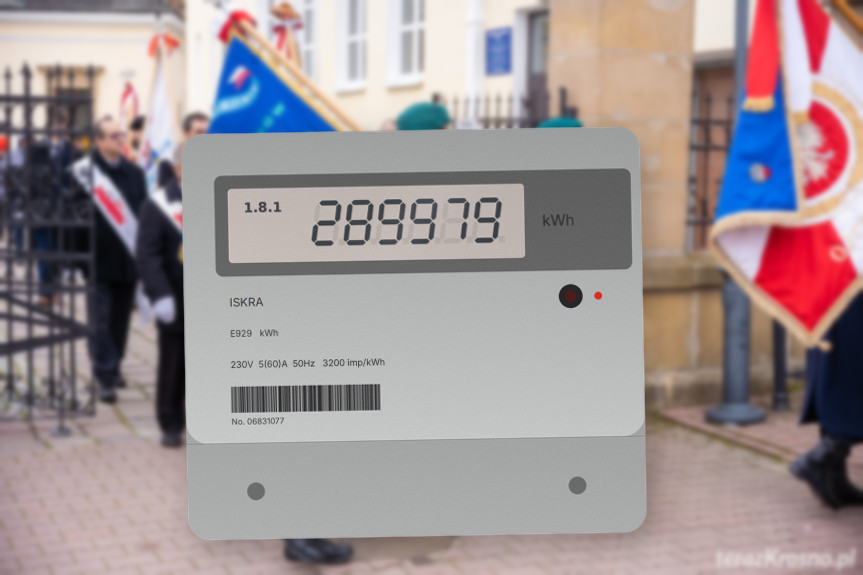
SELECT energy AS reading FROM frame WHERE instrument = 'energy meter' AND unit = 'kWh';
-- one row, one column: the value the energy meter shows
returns 289979 kWh
